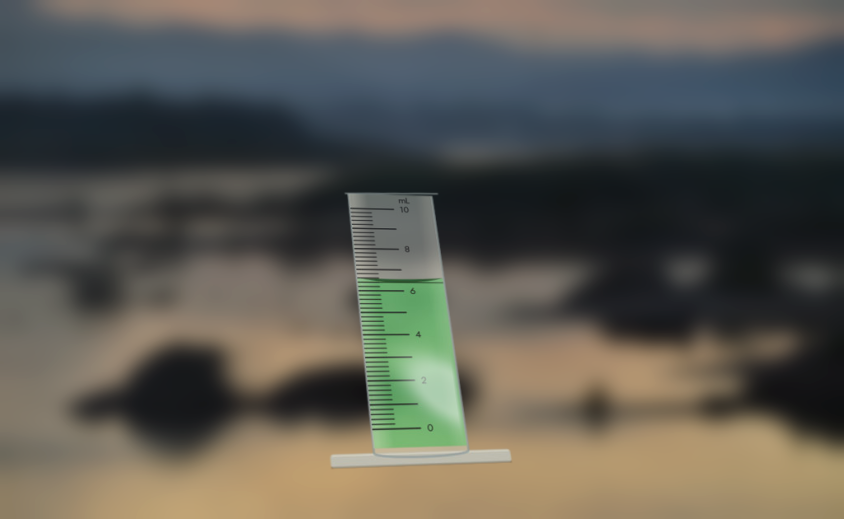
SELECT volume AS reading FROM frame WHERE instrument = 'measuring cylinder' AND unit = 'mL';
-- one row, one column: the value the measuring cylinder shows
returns 6.4 mL
